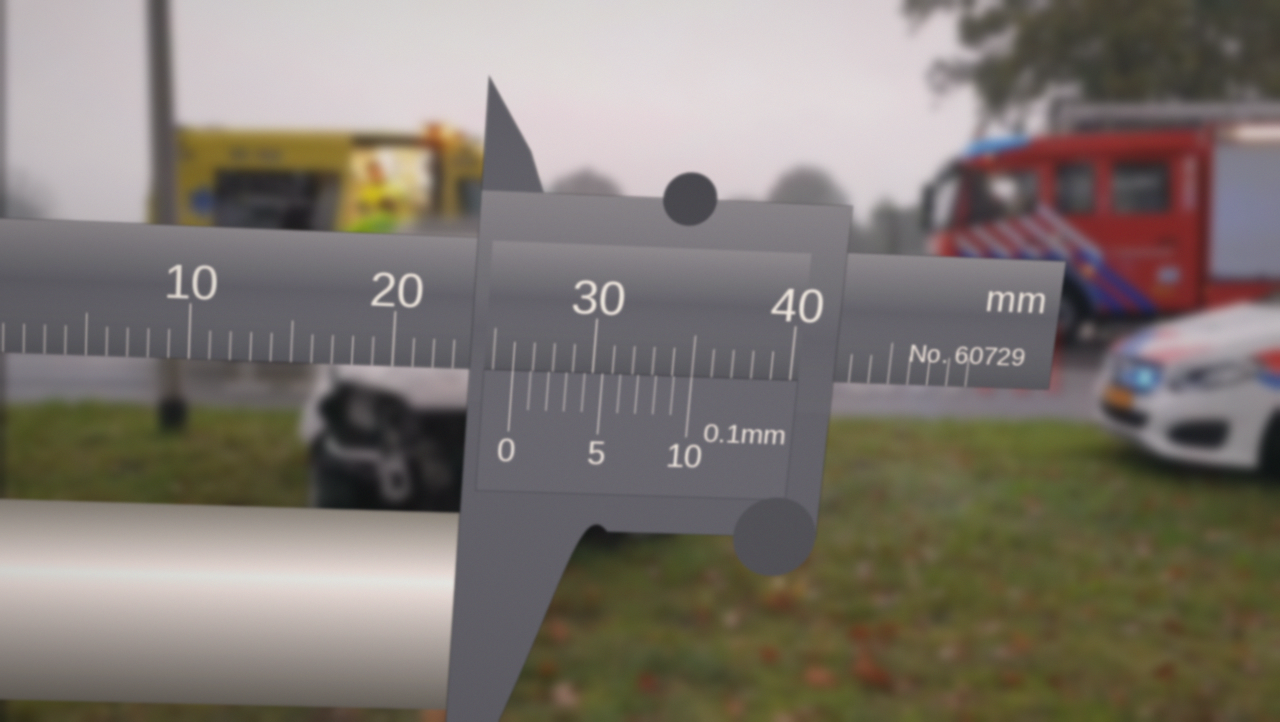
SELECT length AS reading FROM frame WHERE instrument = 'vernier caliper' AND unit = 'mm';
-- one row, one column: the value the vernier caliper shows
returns 26.0 mm
